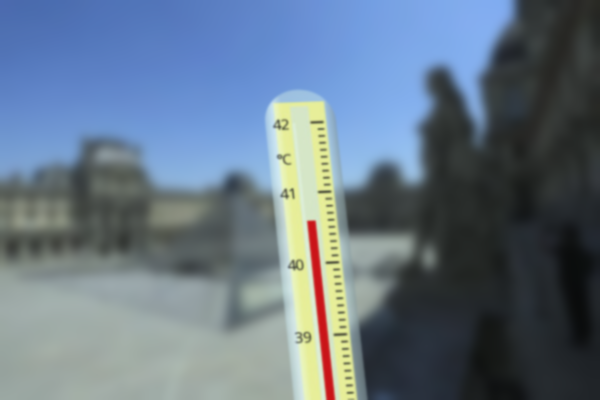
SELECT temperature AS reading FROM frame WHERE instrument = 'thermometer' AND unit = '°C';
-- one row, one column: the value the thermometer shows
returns 40.6 °C
